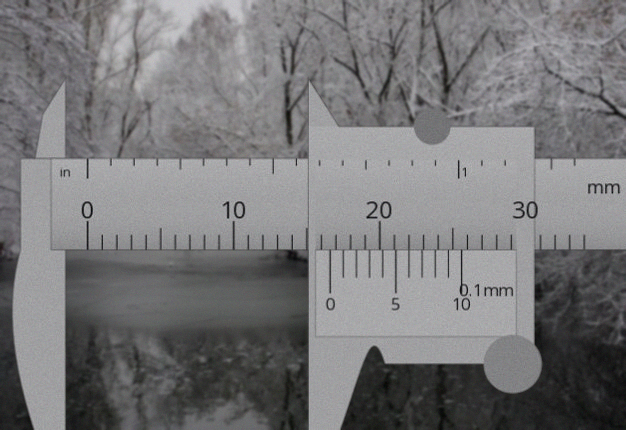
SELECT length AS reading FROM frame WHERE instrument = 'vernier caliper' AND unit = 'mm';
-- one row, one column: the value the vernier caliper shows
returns 16.6 mm
